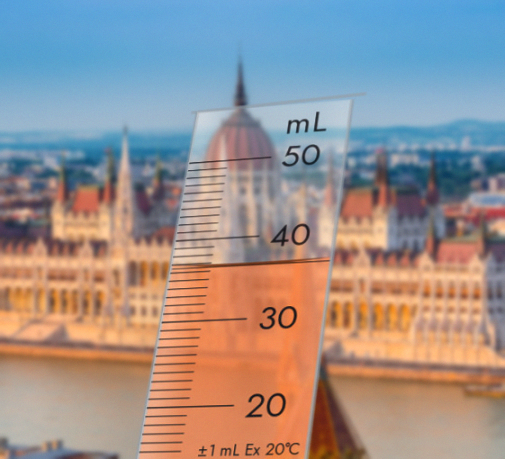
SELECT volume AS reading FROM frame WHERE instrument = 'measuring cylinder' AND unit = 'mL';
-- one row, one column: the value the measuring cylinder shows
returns 36.5 mL
